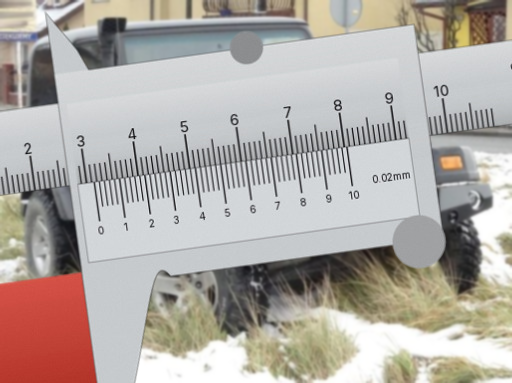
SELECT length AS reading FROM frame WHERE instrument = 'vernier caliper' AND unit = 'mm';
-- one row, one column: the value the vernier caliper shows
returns 31.5 mm
